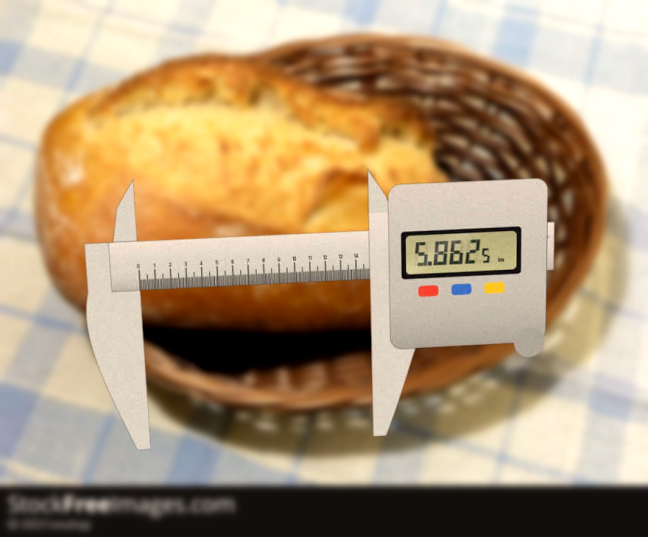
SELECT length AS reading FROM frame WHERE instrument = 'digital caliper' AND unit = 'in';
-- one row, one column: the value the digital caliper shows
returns 5.8625 in
